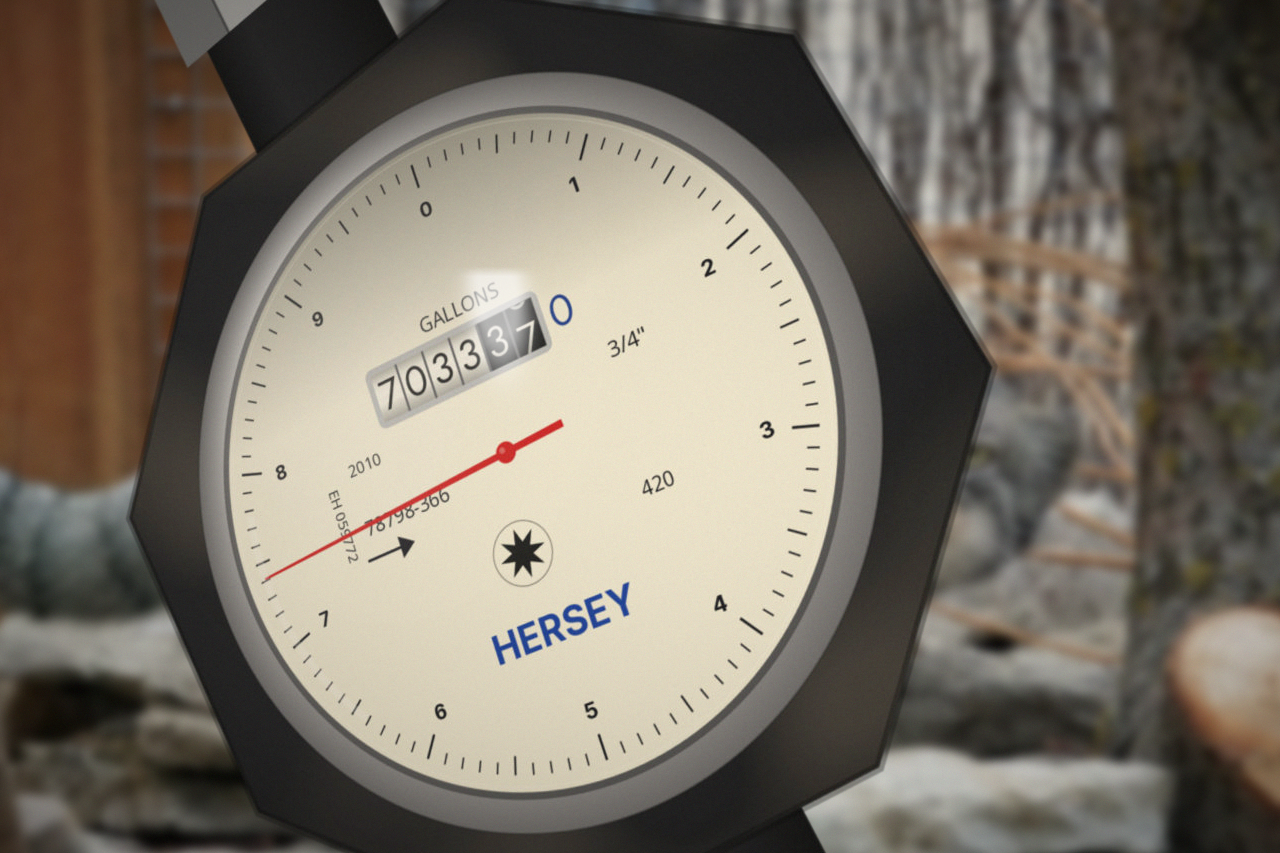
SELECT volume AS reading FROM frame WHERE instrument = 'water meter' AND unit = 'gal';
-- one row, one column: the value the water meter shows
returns 7033367.4 gal
